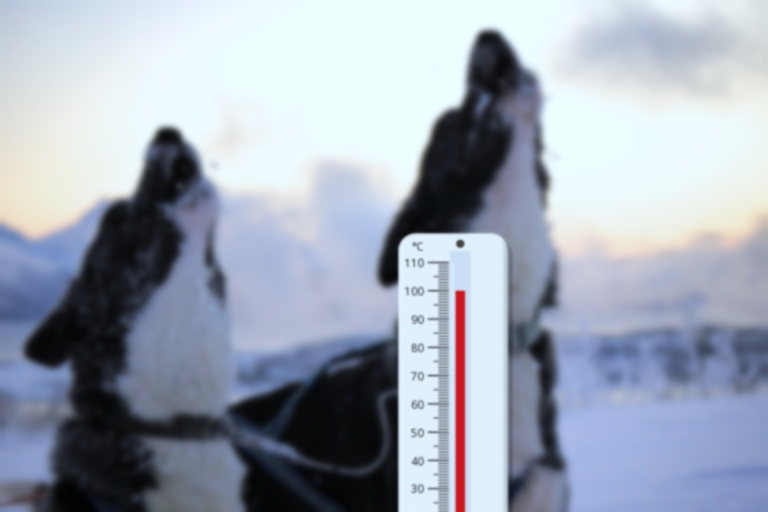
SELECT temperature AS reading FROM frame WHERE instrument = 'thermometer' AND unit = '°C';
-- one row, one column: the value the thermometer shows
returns 100 °C
